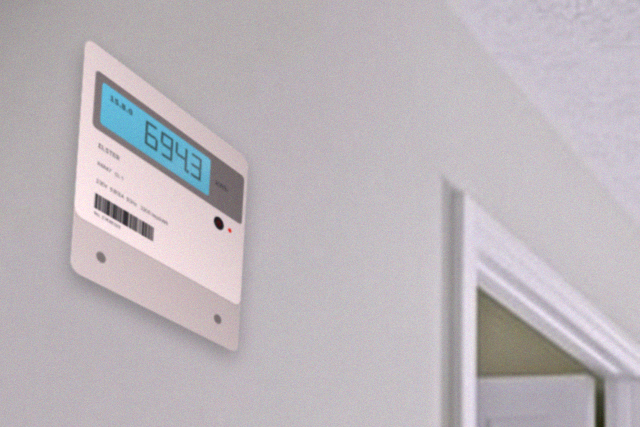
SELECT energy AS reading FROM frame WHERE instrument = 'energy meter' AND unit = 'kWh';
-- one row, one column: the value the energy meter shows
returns 694.3 kWh
